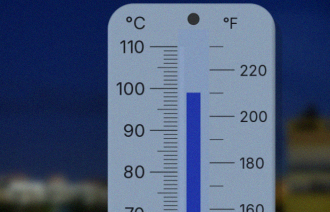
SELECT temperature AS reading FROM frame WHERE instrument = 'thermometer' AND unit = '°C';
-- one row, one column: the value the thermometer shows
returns 99 °C
